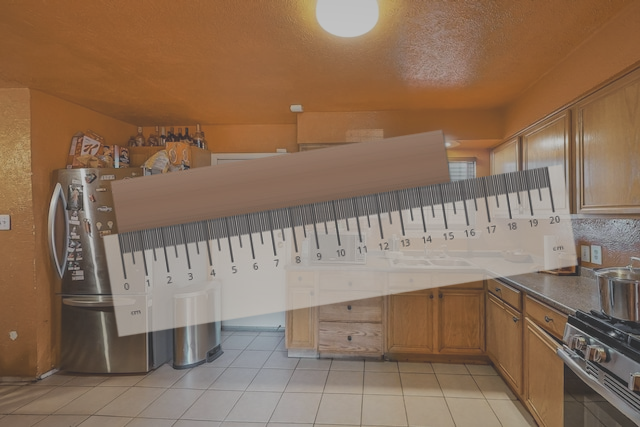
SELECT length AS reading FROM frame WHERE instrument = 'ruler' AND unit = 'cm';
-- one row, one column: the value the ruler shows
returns 15.5 cm
